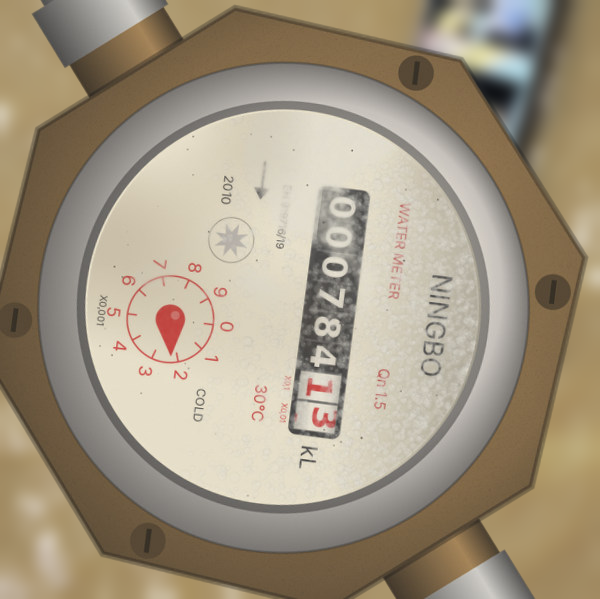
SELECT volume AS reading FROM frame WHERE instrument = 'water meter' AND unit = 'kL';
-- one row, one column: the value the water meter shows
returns 784.132 kL
